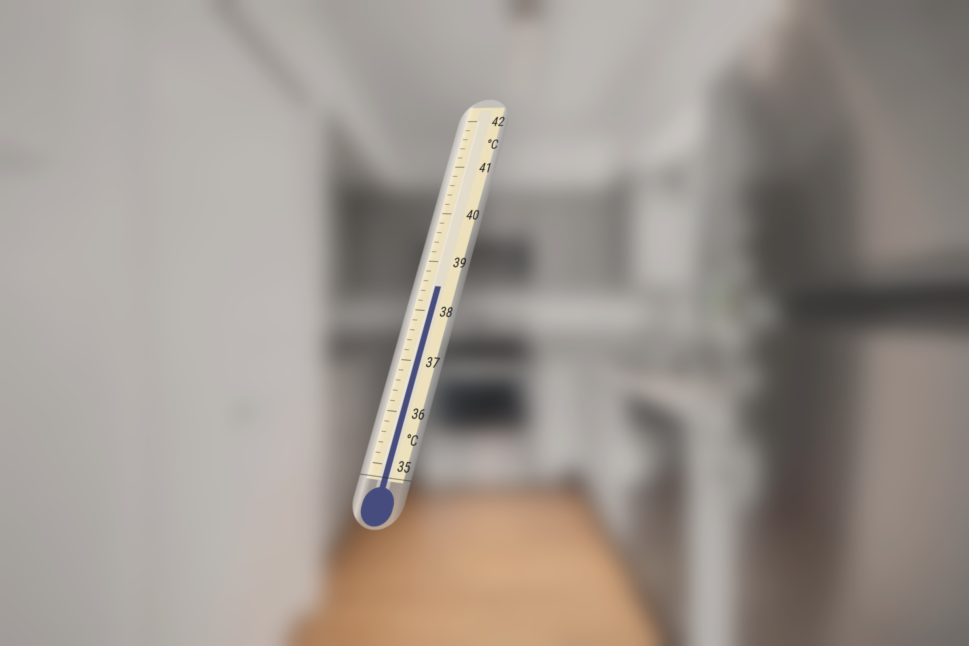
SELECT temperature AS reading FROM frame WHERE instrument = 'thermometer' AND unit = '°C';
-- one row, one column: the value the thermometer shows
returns 38.5 °C
